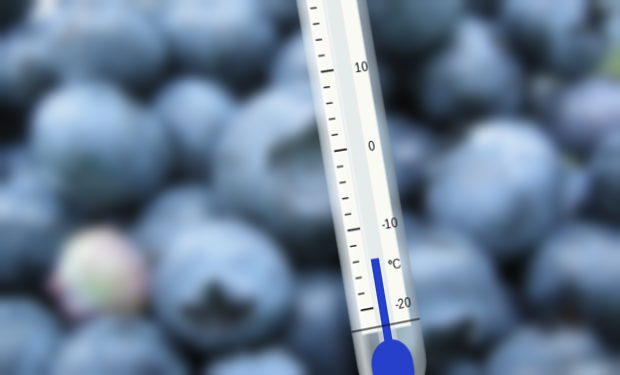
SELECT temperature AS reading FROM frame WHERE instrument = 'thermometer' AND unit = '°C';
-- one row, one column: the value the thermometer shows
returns -14 °C
